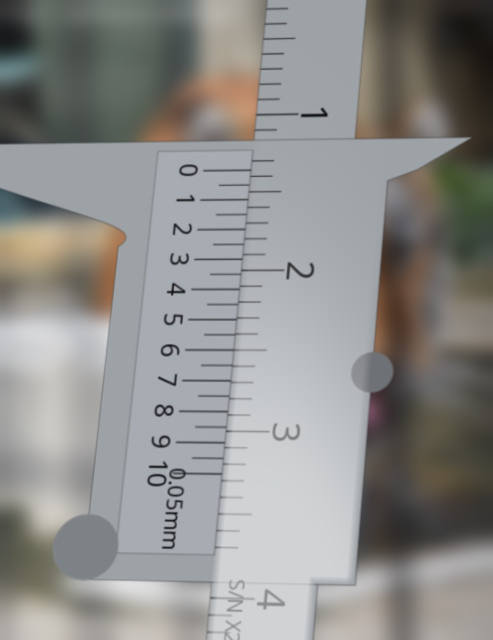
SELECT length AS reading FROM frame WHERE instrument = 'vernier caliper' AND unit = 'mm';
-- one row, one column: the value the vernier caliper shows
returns 13.6 mm
